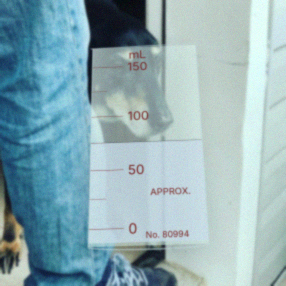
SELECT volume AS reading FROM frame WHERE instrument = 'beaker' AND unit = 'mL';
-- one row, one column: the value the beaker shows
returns 75 mL
